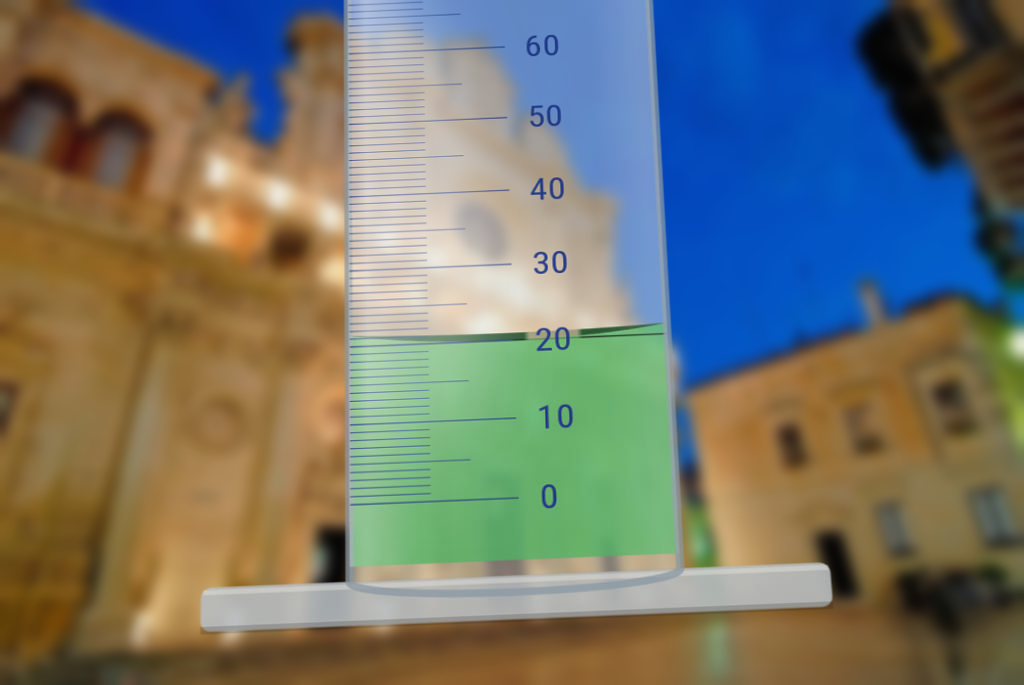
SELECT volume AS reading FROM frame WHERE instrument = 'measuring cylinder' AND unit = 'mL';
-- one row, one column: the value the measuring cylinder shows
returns 20 mL
